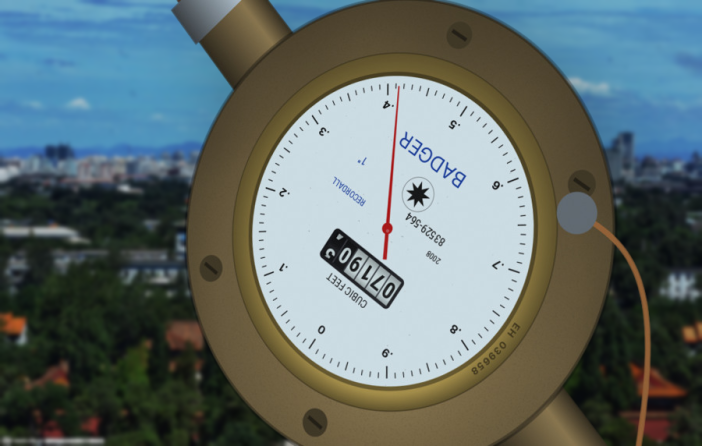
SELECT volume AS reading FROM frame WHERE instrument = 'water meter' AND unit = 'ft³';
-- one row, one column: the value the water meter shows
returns 71903.41 ft³
